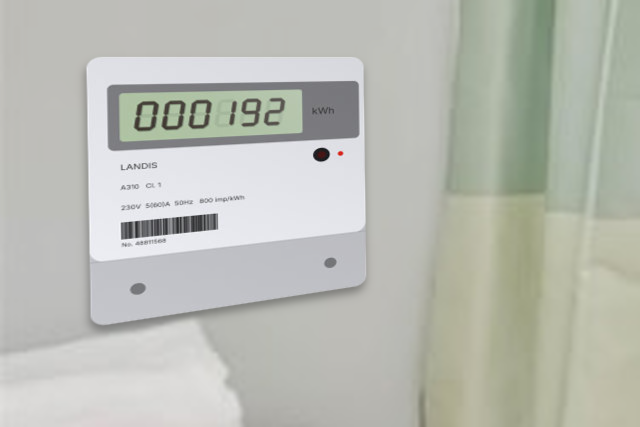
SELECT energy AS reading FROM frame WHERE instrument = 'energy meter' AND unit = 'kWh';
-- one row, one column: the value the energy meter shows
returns 192 kWh
